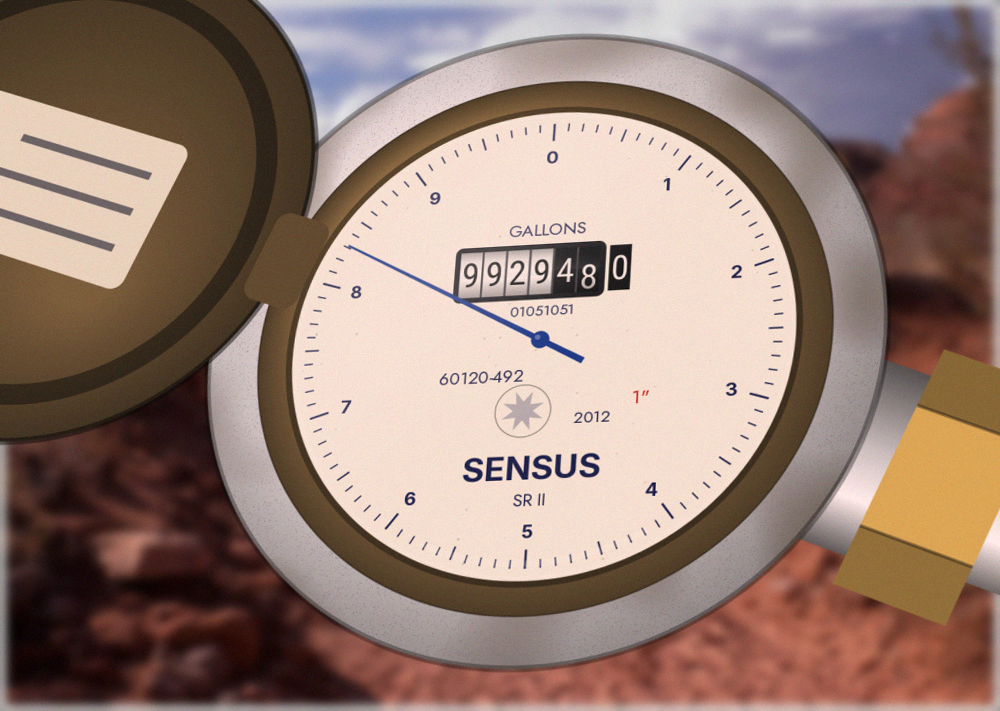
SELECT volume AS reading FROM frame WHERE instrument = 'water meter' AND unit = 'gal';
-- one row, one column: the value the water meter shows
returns 9929478.3 gal
